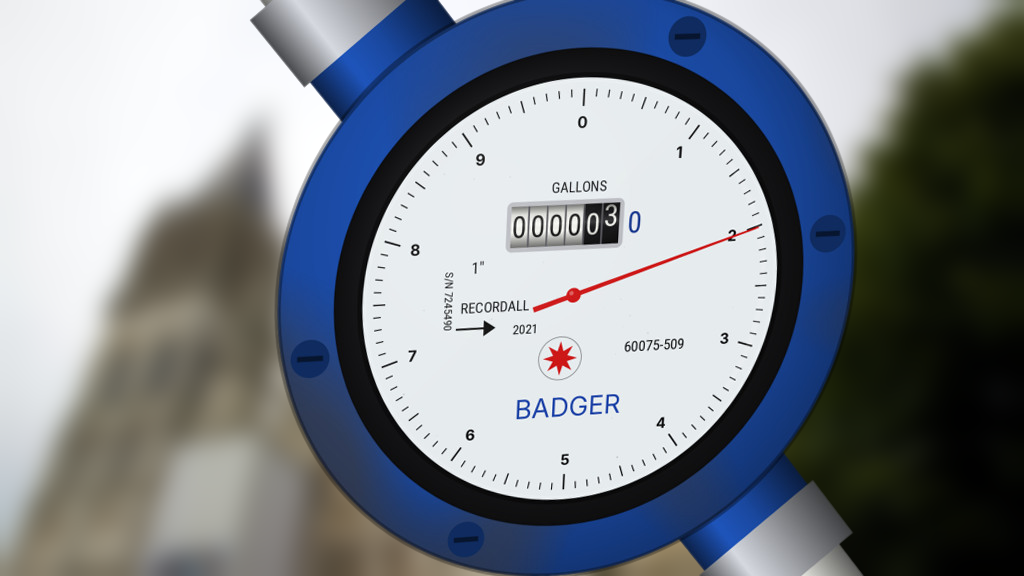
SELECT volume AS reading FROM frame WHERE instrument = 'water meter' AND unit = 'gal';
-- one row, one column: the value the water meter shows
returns 32.0 gal
